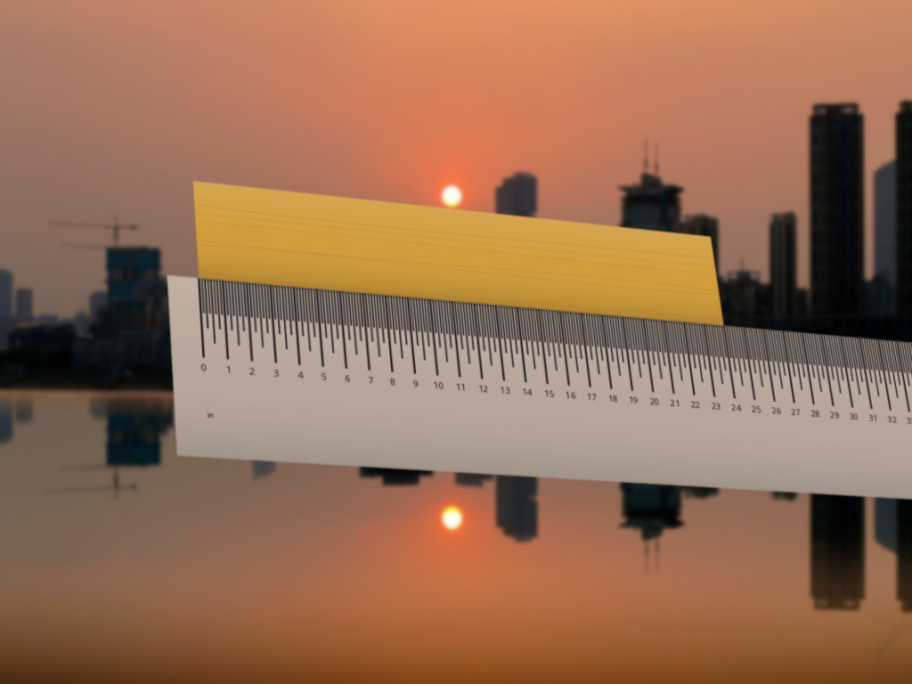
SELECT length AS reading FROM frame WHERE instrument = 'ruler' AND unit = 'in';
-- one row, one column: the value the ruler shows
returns 24 in
